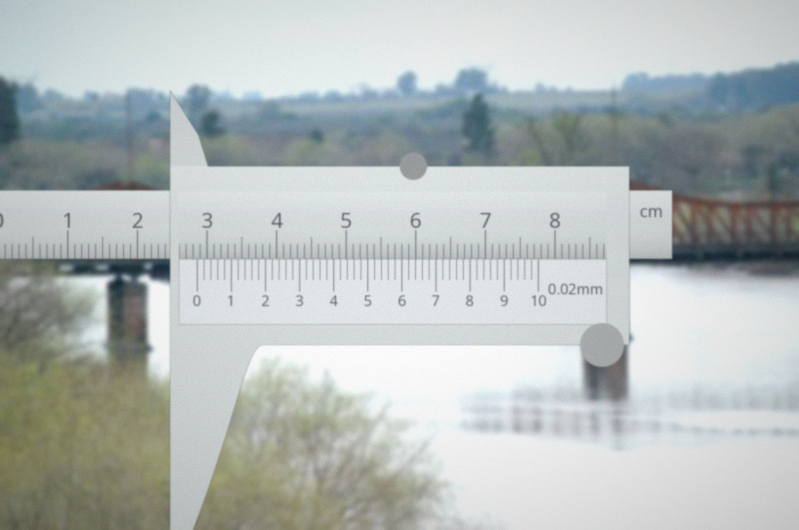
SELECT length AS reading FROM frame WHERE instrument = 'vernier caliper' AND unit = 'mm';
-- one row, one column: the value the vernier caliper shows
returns 28.6 mm
